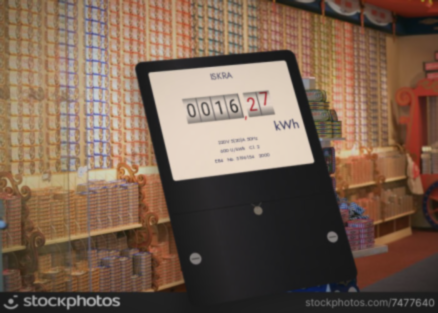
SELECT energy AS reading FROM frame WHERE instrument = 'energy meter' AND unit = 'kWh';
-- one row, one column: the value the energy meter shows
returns 16.27 kWh
